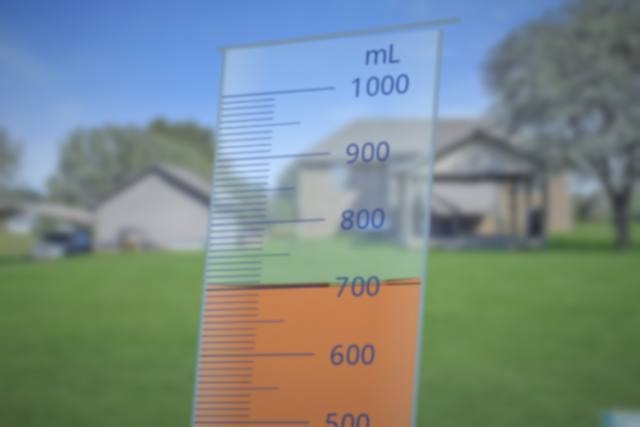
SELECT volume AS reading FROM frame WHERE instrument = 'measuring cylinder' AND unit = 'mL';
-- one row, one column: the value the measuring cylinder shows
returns 700 mL
